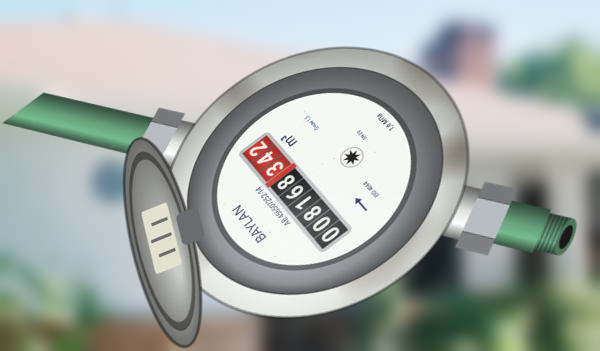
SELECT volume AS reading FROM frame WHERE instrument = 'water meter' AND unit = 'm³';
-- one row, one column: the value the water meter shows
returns 8168.342 m³
